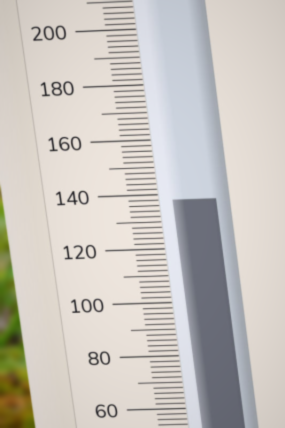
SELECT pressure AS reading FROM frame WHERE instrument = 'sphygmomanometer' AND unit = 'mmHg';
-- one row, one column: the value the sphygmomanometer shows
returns 138 mmHg
